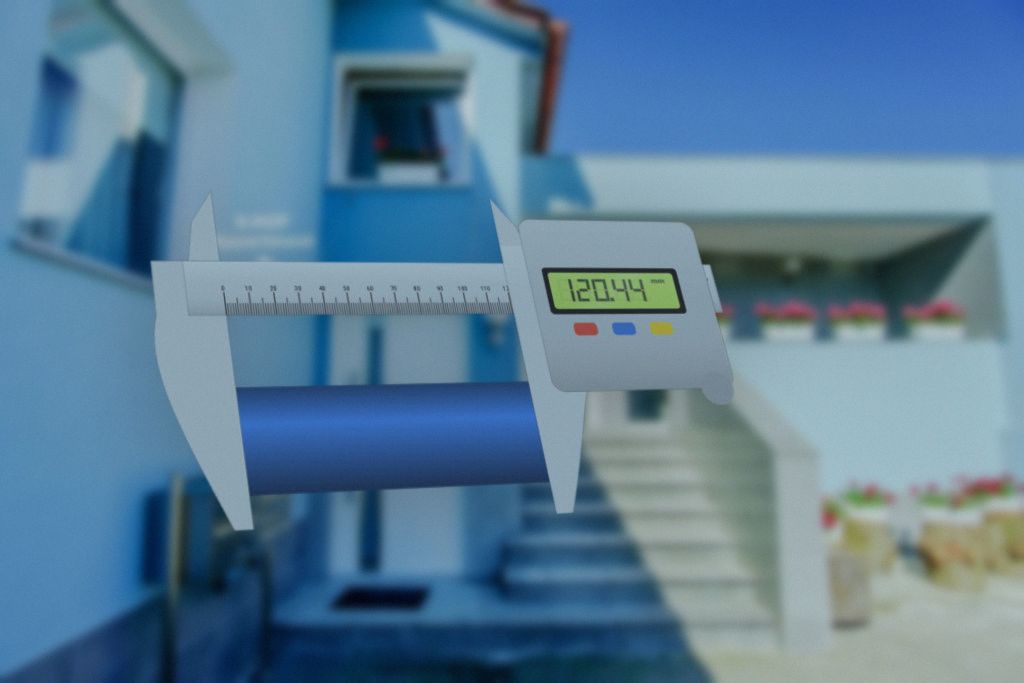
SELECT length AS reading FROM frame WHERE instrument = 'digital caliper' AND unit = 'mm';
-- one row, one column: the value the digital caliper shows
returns 120.44 mm
